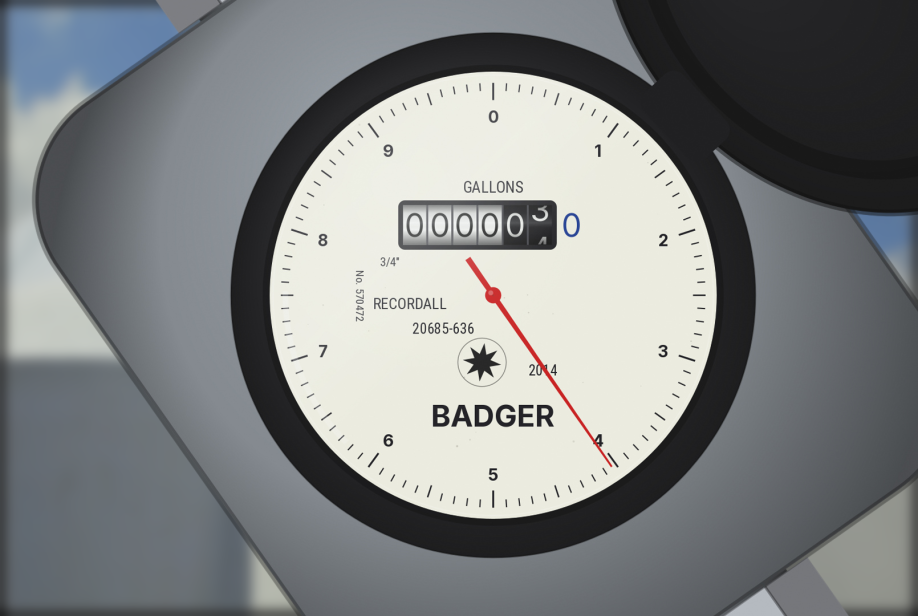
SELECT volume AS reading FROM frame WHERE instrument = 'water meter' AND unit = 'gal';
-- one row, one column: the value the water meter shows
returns 34.0 gal
